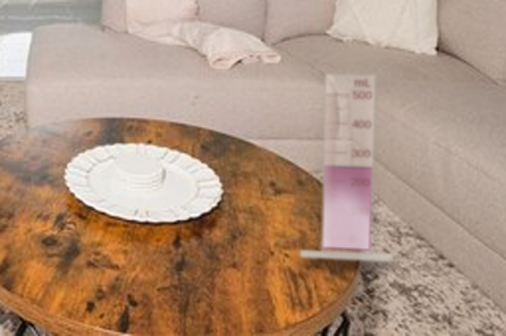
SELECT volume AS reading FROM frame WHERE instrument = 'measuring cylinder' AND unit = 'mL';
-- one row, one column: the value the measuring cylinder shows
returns 250 mL
